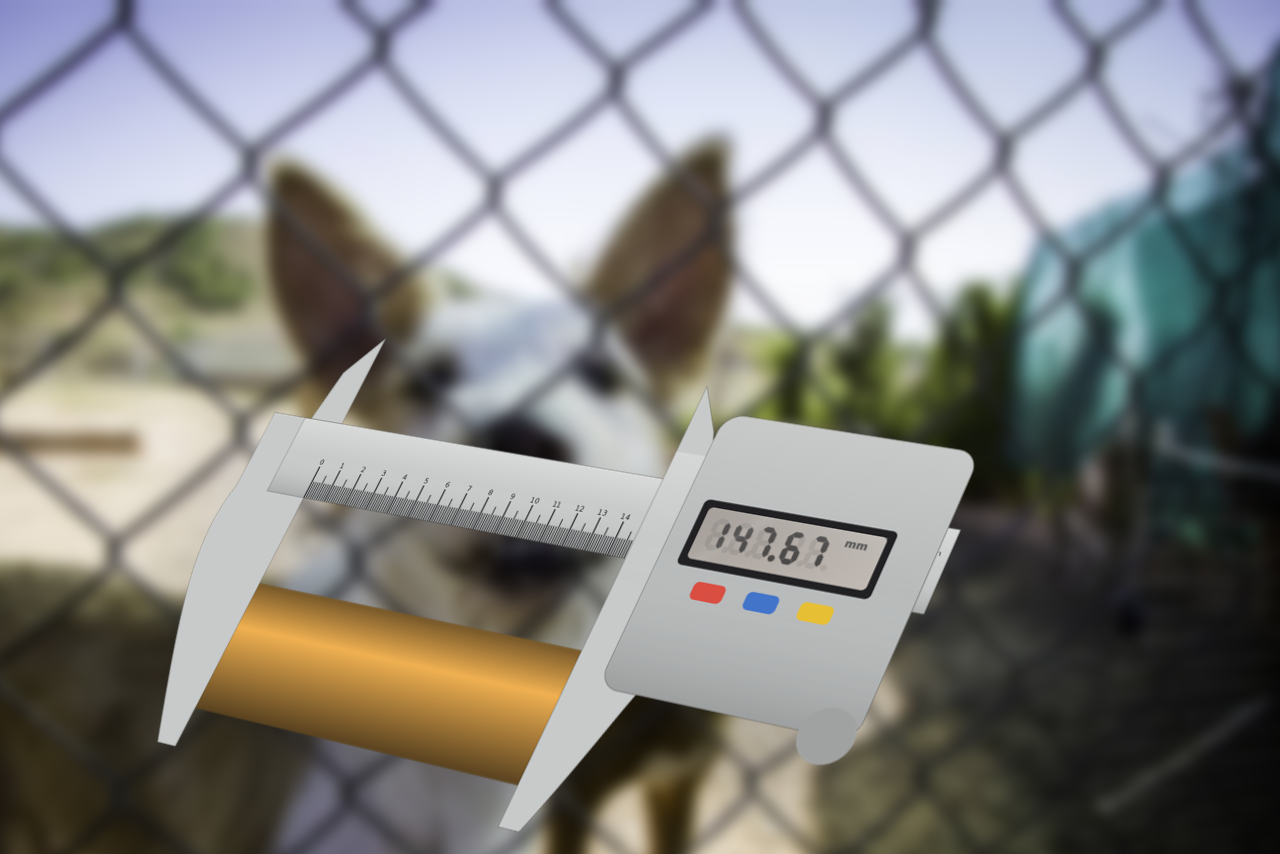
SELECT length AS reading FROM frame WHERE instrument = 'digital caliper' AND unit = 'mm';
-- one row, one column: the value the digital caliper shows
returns 147.67 mm
